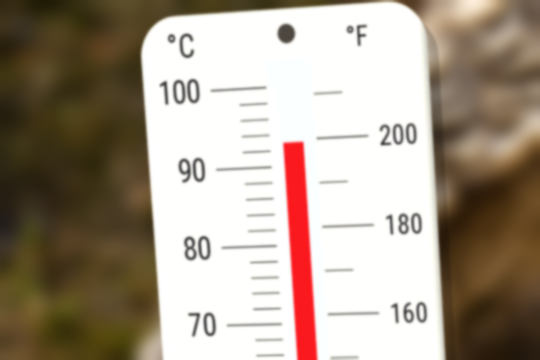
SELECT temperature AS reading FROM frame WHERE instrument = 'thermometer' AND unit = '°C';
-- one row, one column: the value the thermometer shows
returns 93 °C
